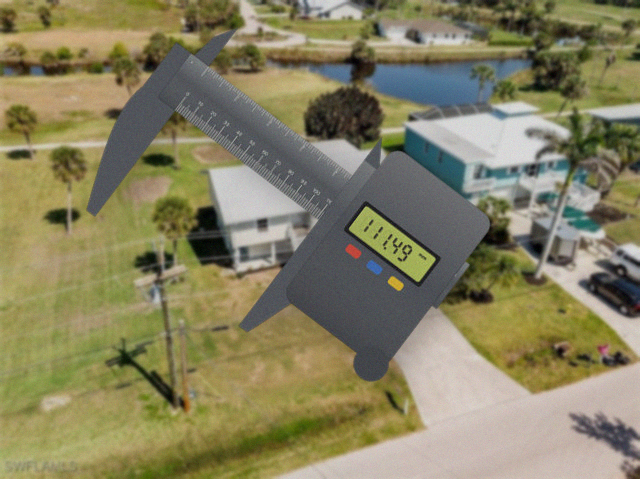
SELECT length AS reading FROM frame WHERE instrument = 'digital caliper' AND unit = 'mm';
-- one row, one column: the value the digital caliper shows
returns 111.49 mm
